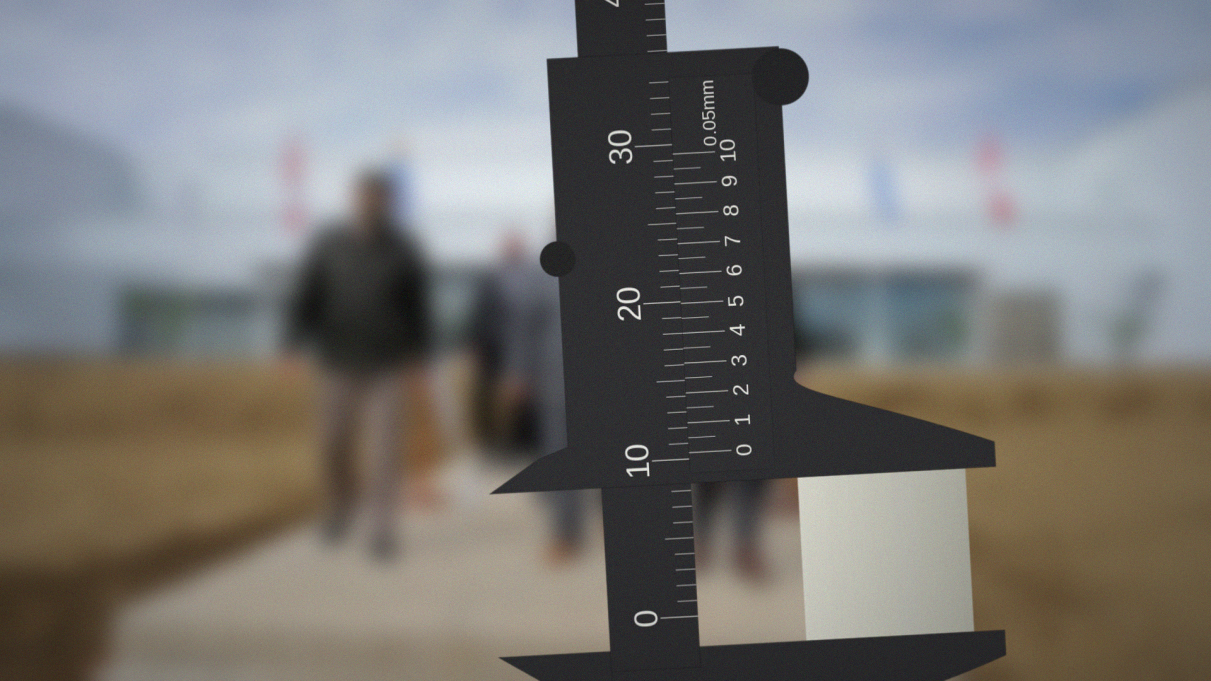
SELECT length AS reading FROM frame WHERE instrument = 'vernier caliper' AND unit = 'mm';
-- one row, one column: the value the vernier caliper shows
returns 10.4 mm
